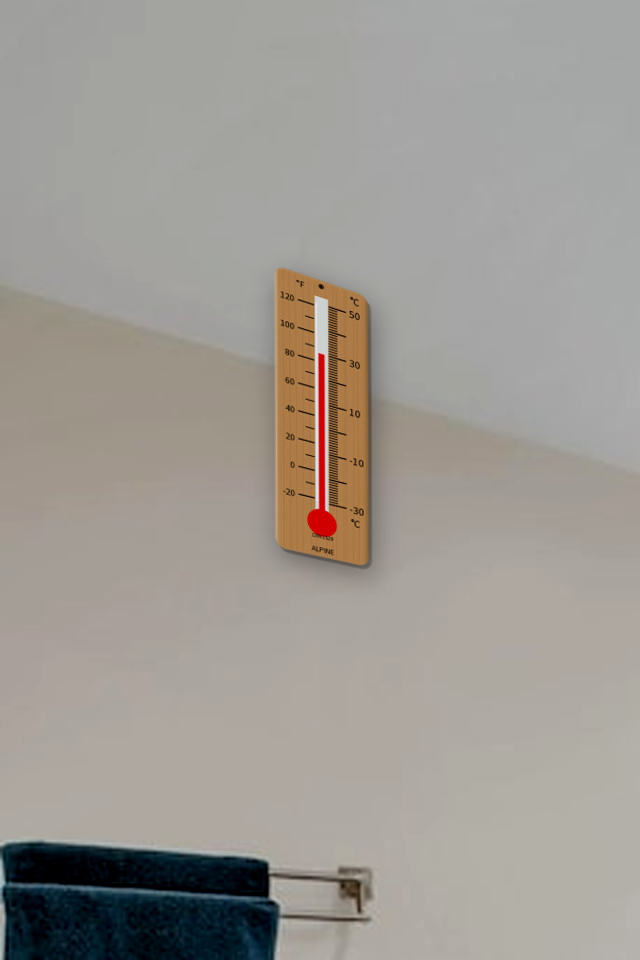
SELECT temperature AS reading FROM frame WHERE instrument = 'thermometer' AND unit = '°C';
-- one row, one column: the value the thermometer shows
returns 30 °C
